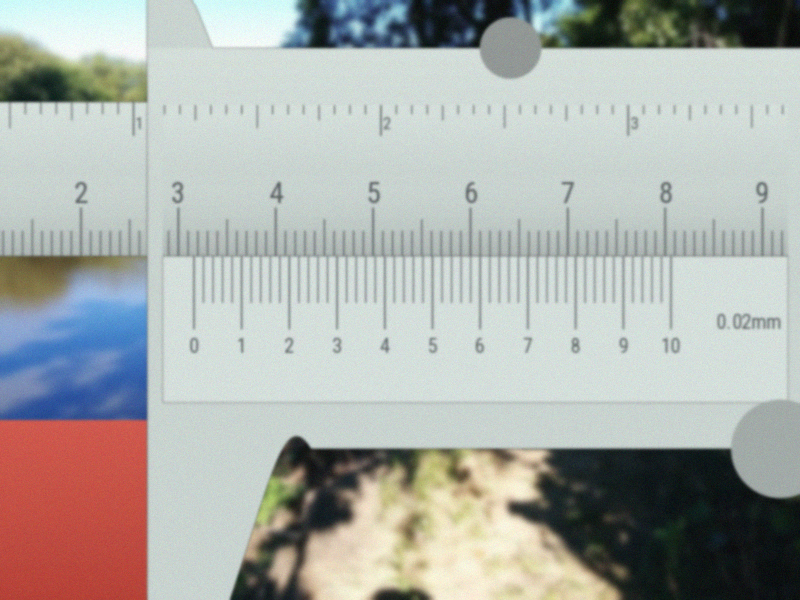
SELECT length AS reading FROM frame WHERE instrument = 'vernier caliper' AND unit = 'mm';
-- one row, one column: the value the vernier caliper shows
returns 31.6 mm
